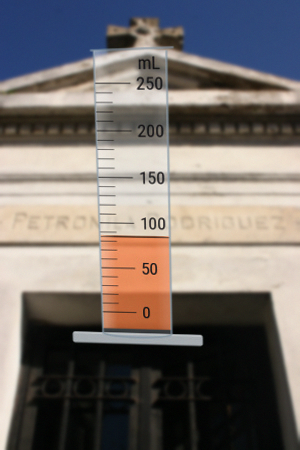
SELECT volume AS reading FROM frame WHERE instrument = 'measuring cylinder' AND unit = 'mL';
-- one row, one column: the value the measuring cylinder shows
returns 85 mL
